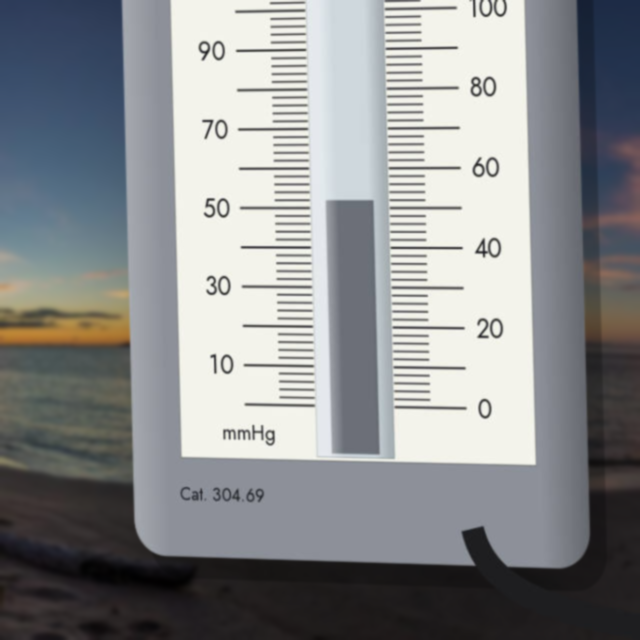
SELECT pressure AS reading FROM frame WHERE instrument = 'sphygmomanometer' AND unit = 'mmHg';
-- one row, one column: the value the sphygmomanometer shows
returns 52 mmHg
